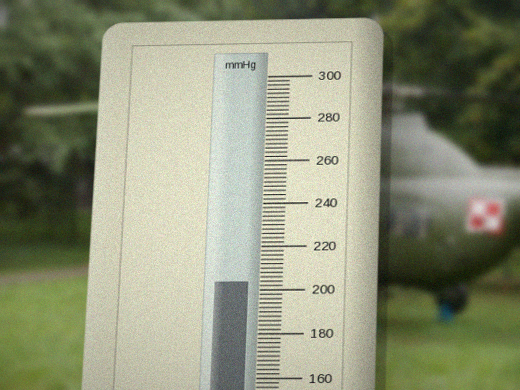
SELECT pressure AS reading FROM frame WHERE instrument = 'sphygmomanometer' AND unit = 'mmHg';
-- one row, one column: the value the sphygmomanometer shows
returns 204 mmHg
